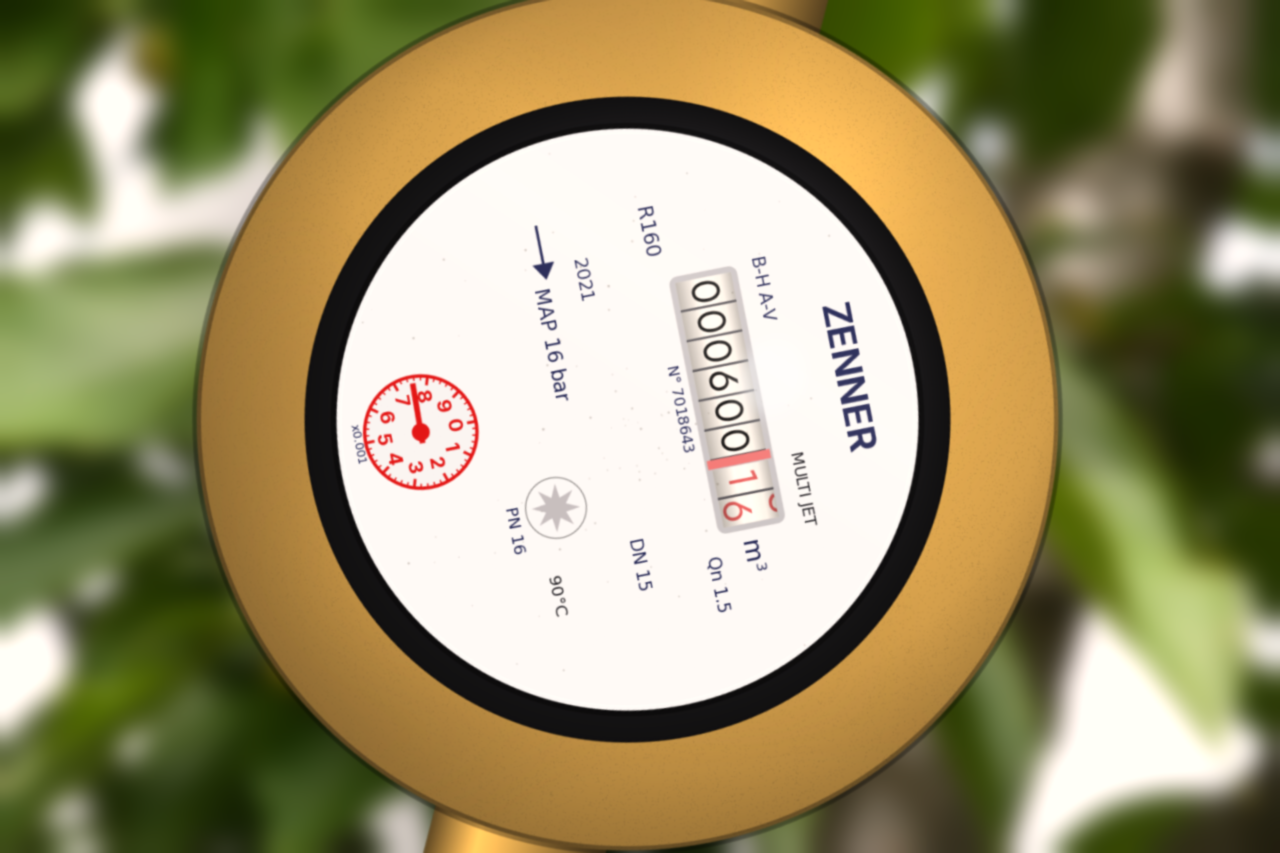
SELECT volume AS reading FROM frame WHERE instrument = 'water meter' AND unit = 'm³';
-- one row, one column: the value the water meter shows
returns 600.157 m³
